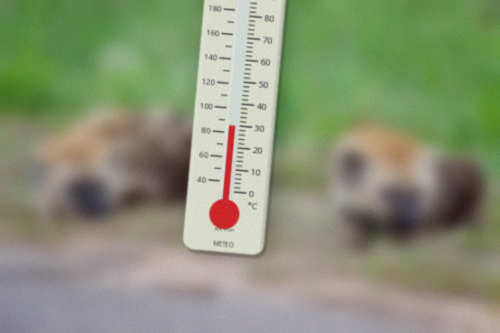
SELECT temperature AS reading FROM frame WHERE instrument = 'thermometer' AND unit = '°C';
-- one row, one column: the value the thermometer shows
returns 30 °C
